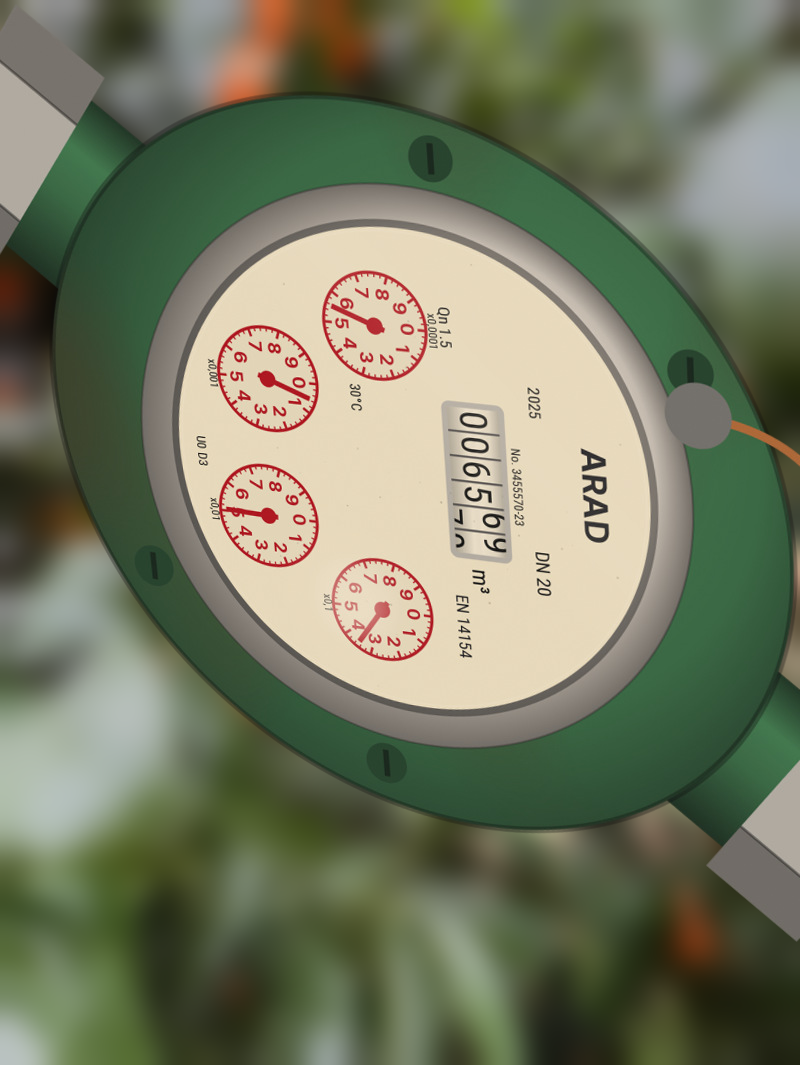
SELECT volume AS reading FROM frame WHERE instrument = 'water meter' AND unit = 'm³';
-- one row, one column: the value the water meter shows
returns 6569.3505 m³
